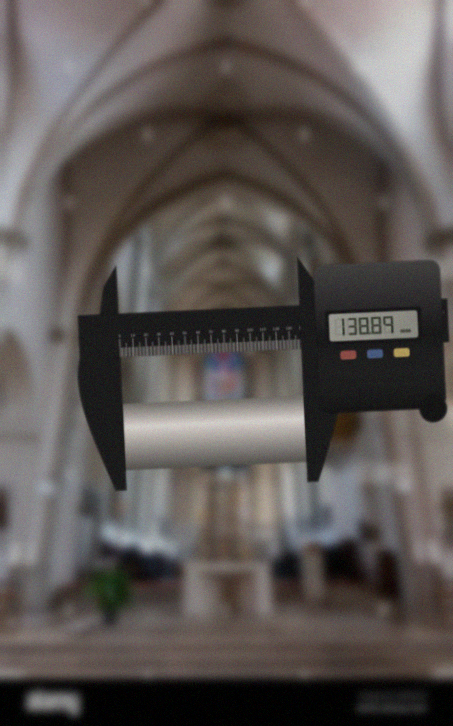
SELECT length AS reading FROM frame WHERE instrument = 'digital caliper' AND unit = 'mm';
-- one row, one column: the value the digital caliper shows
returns 138.89 mm
